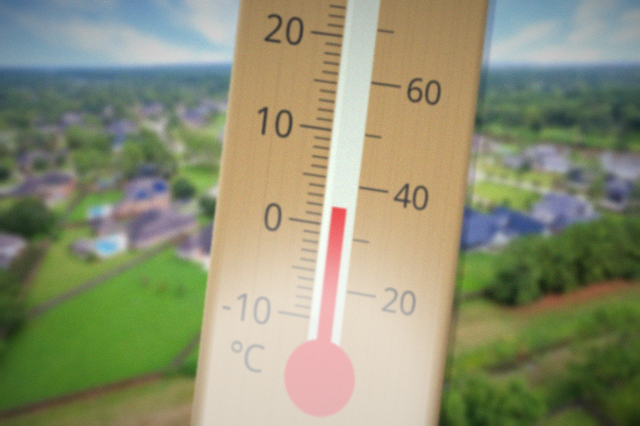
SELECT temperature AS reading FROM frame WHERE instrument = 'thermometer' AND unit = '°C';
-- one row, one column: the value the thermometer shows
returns 2 °C
